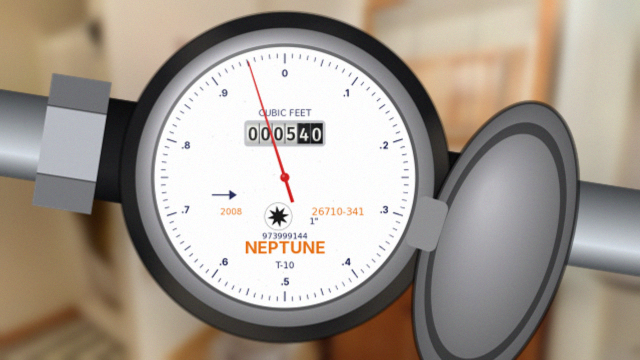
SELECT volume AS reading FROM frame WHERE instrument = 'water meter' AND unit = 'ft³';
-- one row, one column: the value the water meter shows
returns 539.95 ft³
